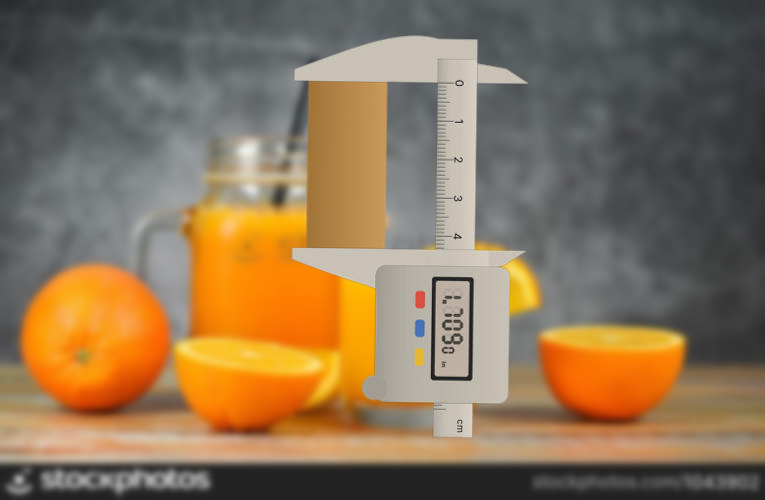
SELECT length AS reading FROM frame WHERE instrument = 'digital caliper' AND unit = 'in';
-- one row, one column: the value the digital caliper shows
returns 1.7090 in
